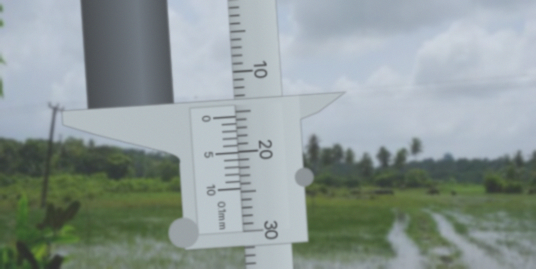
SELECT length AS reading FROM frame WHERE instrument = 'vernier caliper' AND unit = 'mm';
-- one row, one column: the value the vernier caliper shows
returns 15.6 mm
